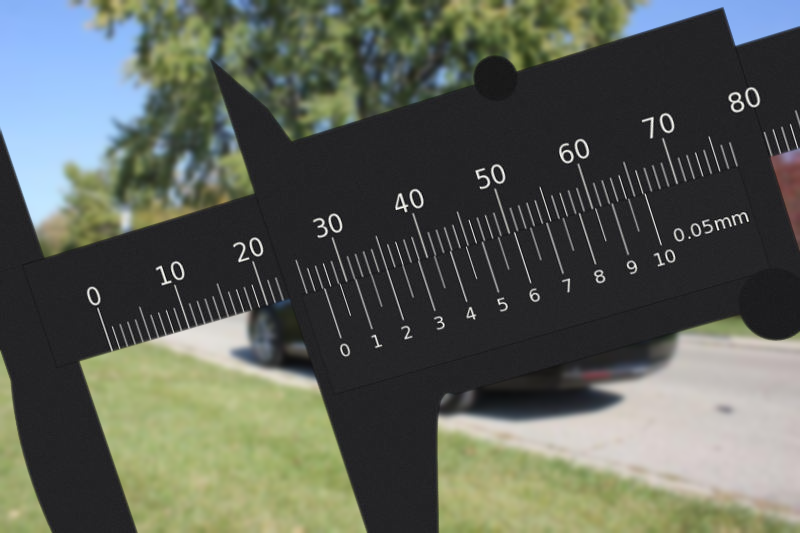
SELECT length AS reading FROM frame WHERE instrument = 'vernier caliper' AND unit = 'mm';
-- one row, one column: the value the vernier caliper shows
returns 27.2 mm
